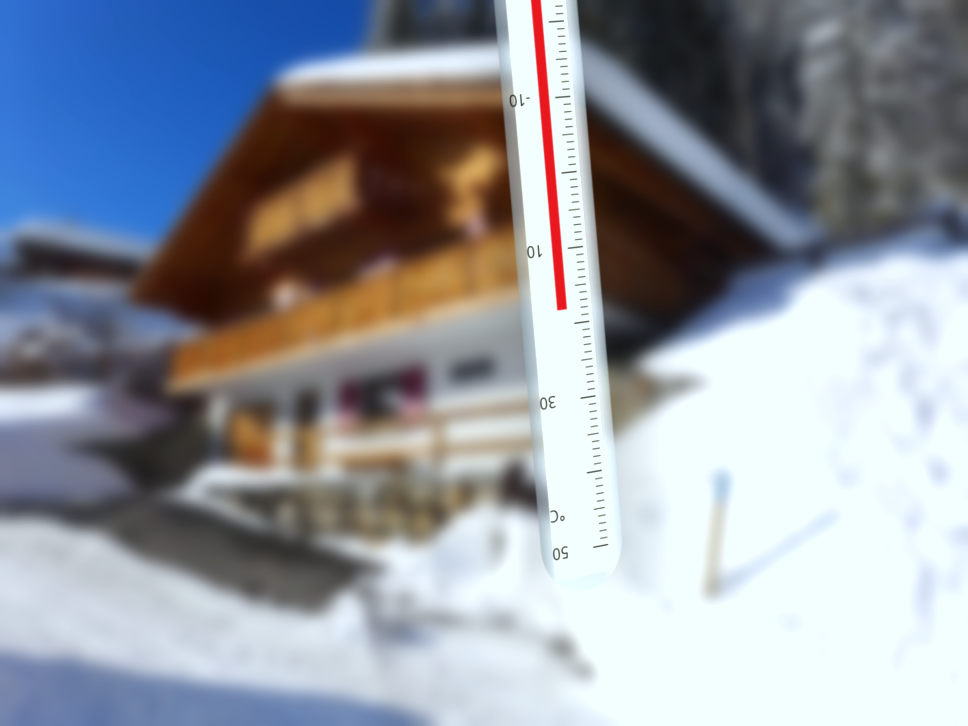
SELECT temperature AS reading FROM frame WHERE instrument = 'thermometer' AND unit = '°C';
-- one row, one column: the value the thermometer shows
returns 18 °C
